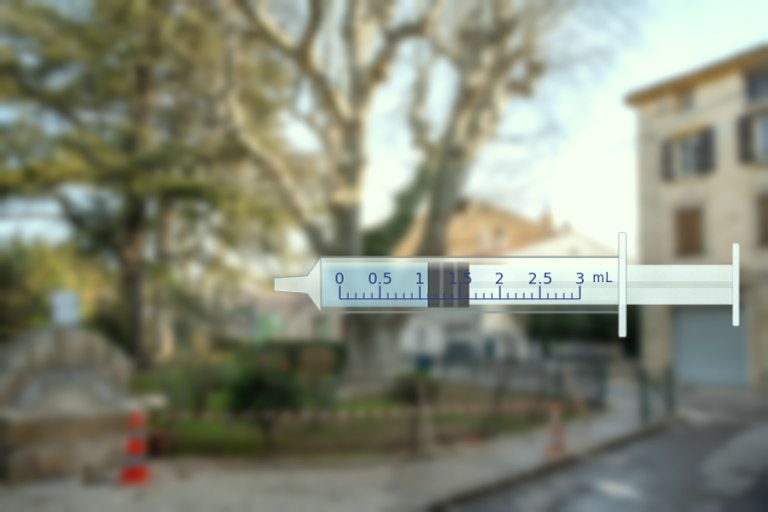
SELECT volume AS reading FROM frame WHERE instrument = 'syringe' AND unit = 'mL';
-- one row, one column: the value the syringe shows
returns 1.1 mL
